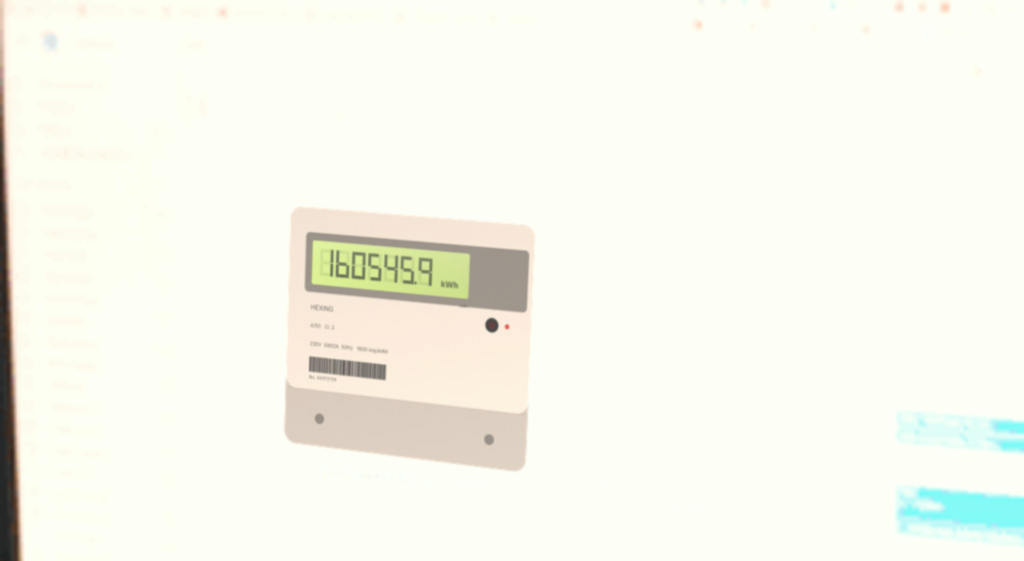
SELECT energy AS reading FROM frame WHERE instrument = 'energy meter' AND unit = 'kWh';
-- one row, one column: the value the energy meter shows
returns 160545.9 kWh
